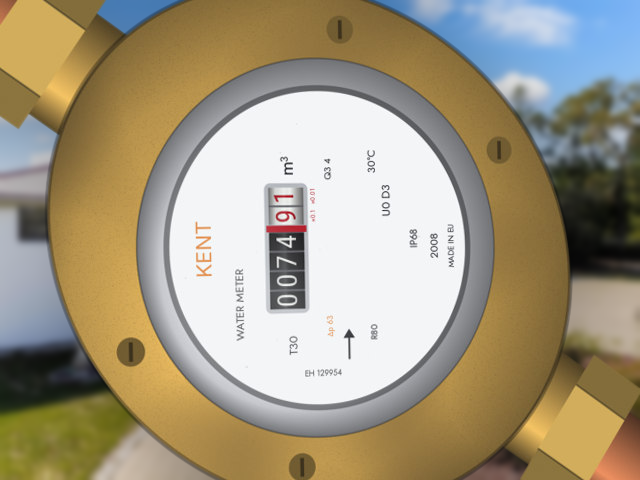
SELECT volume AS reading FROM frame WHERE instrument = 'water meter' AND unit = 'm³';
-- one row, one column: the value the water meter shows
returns 74.91 m³
